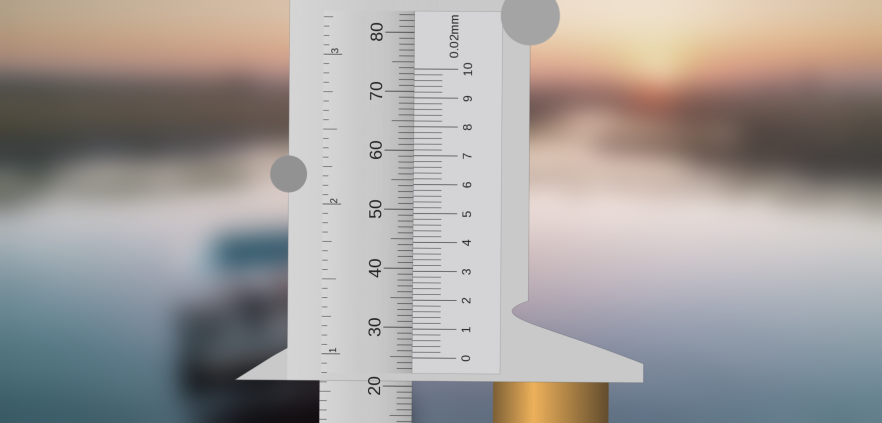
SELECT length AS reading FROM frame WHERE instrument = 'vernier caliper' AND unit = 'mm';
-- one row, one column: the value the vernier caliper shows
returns 24.8 mm
